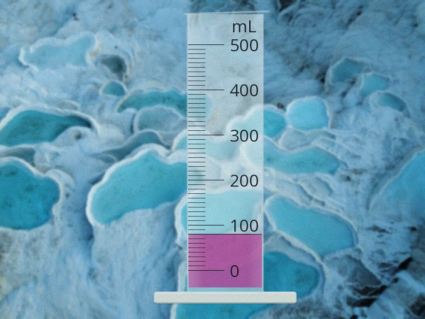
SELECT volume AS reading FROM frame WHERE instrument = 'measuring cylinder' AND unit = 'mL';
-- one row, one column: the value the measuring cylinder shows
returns 80 mL
